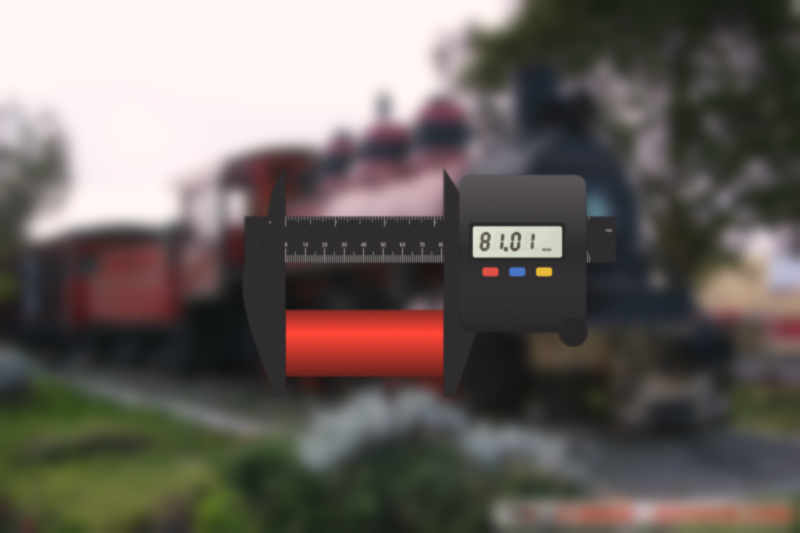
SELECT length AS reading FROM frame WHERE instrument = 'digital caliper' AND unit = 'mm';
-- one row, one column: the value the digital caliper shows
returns 81.01 mm
